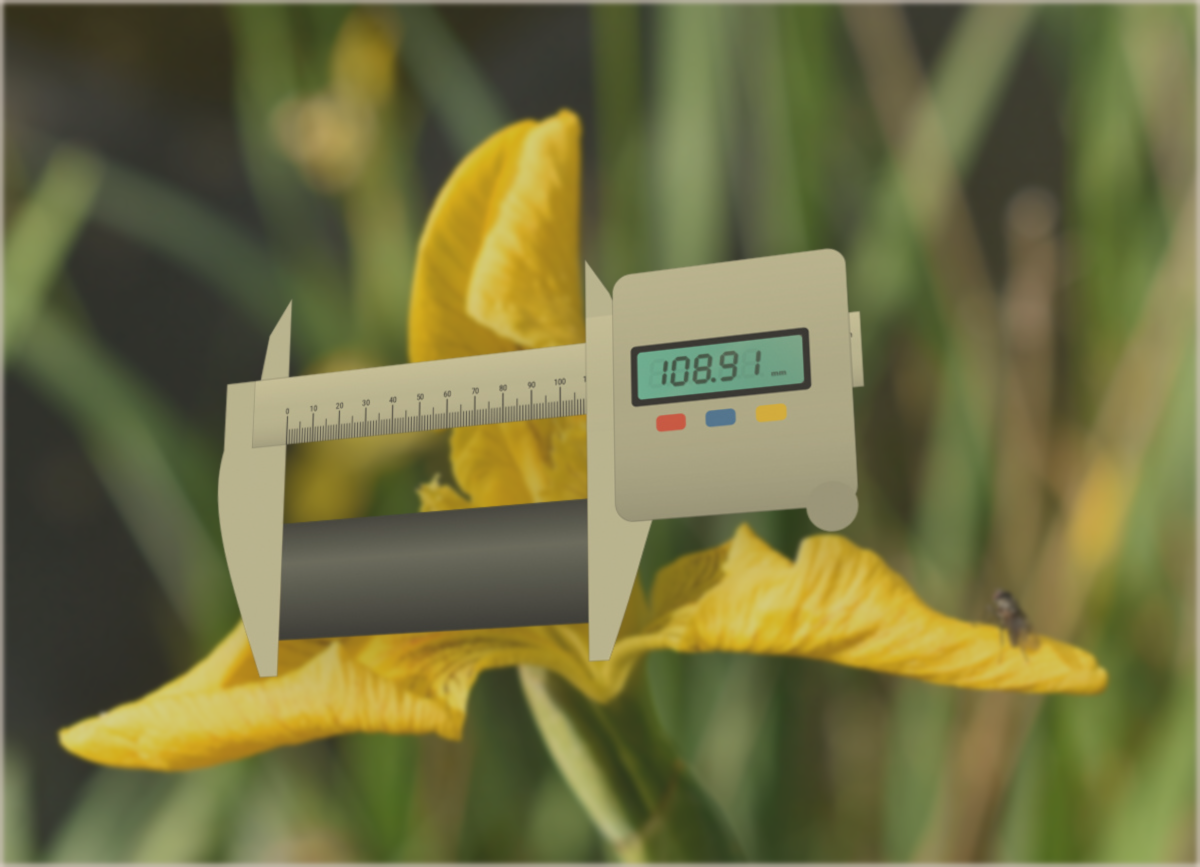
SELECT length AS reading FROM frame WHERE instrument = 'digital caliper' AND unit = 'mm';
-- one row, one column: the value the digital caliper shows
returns 108.91 mm
